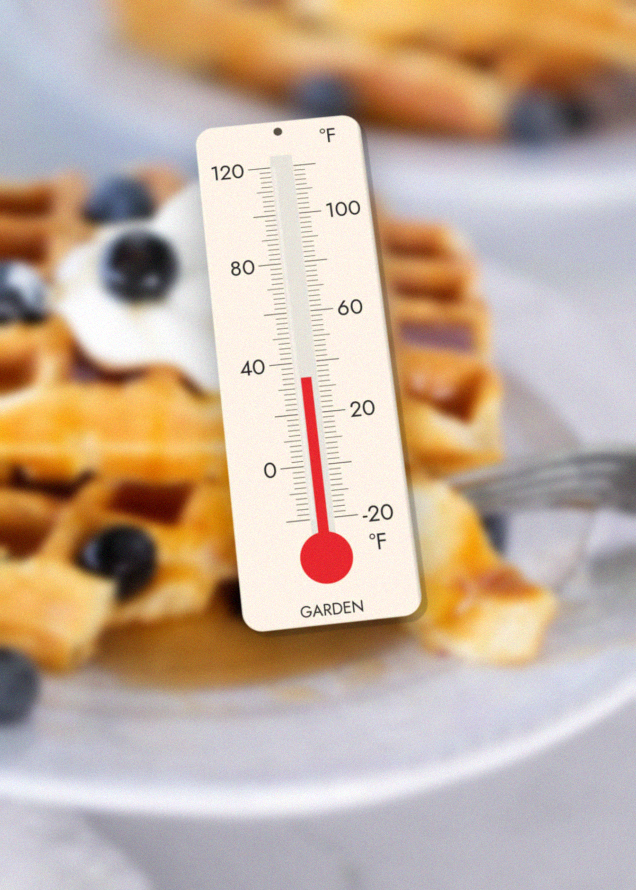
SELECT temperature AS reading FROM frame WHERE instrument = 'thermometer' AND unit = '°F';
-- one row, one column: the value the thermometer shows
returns 34 °F
